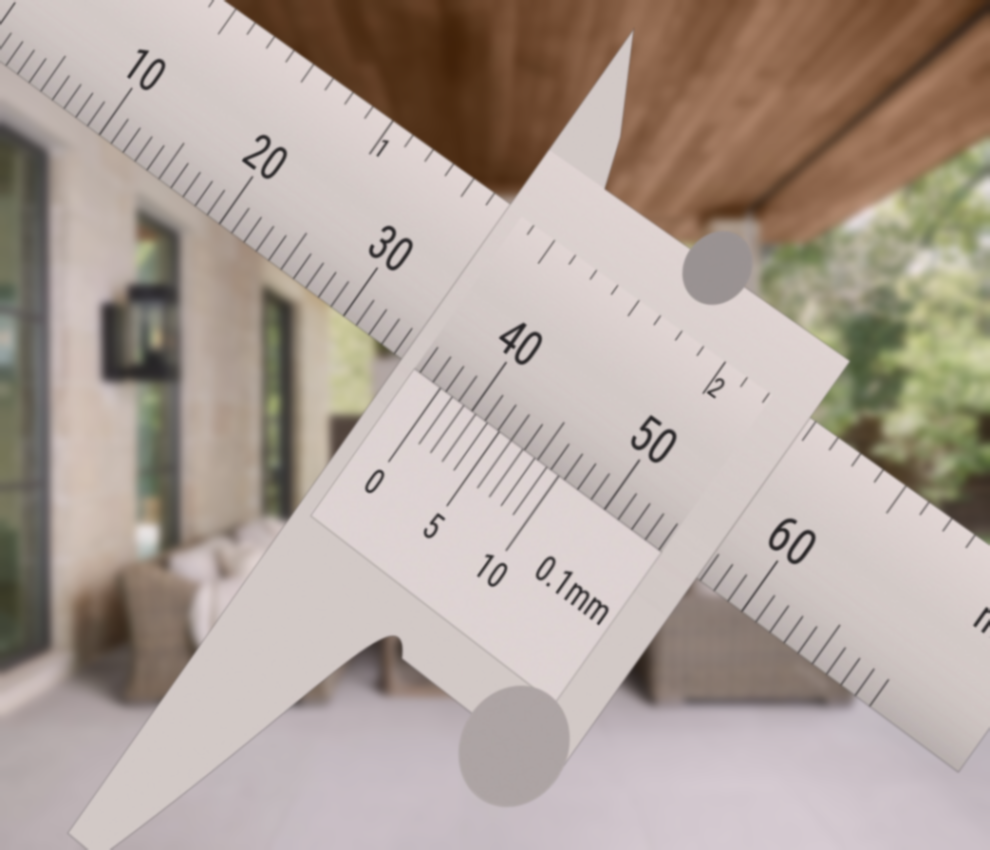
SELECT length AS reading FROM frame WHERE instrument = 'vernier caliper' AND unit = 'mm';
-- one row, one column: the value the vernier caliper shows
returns 37.6 mm
